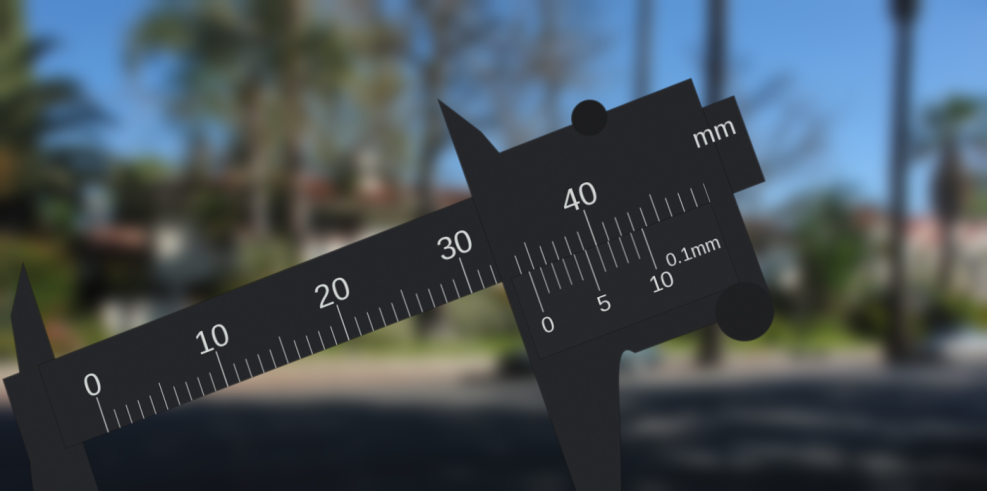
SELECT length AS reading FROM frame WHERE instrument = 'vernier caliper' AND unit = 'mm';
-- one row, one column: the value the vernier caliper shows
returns 34.6 mm
